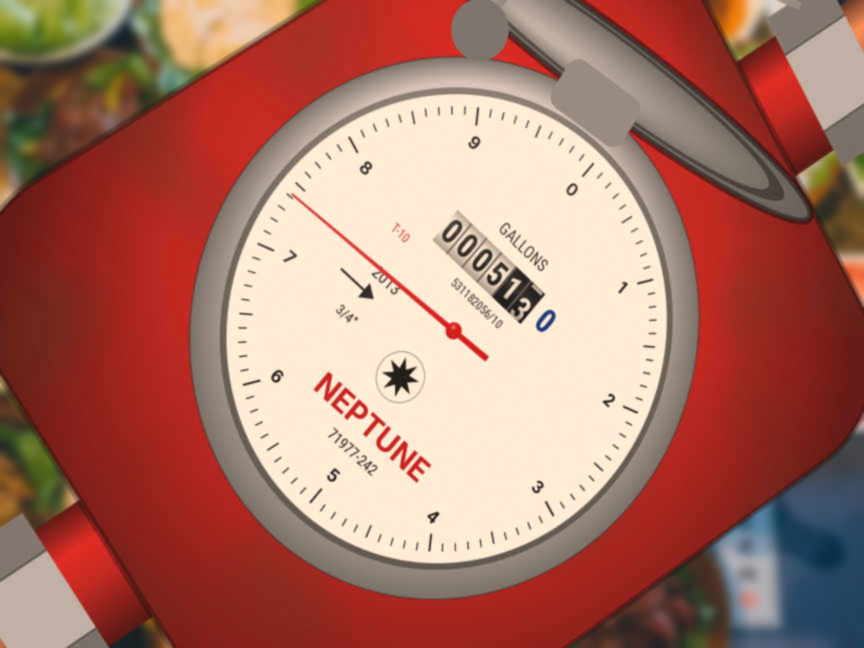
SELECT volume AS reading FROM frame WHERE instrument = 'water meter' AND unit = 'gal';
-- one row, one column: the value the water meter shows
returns 5127.4 gal
